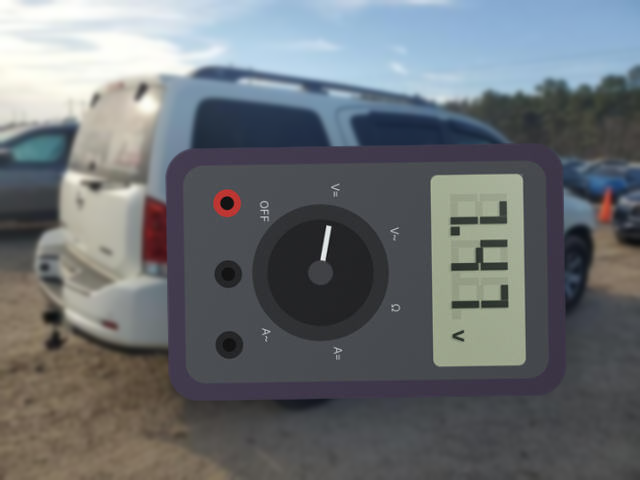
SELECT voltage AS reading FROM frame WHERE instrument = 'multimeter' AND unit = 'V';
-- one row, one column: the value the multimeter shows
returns 7.47 V
